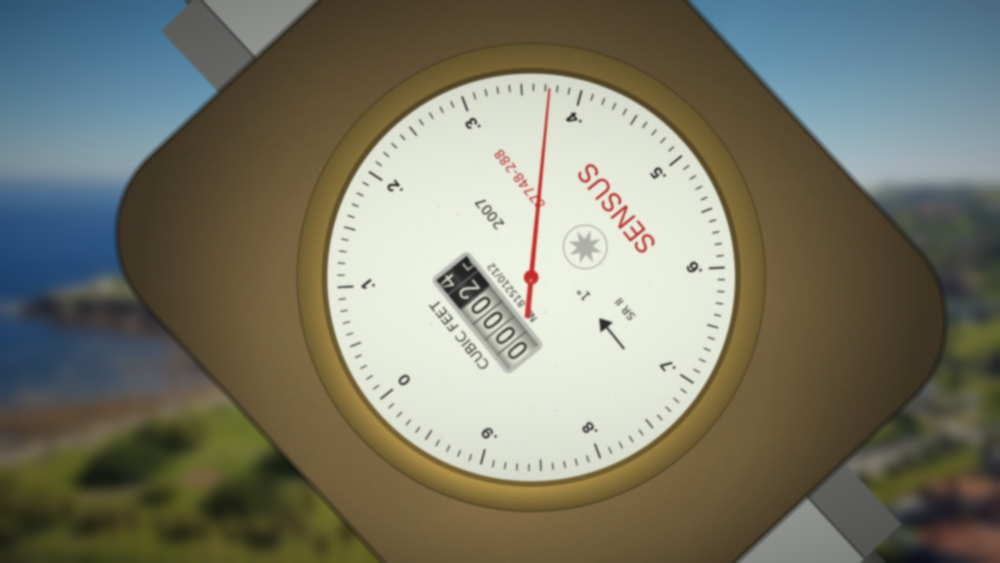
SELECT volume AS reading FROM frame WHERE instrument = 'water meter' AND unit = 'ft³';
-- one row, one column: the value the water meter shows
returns 24.37 ft³
